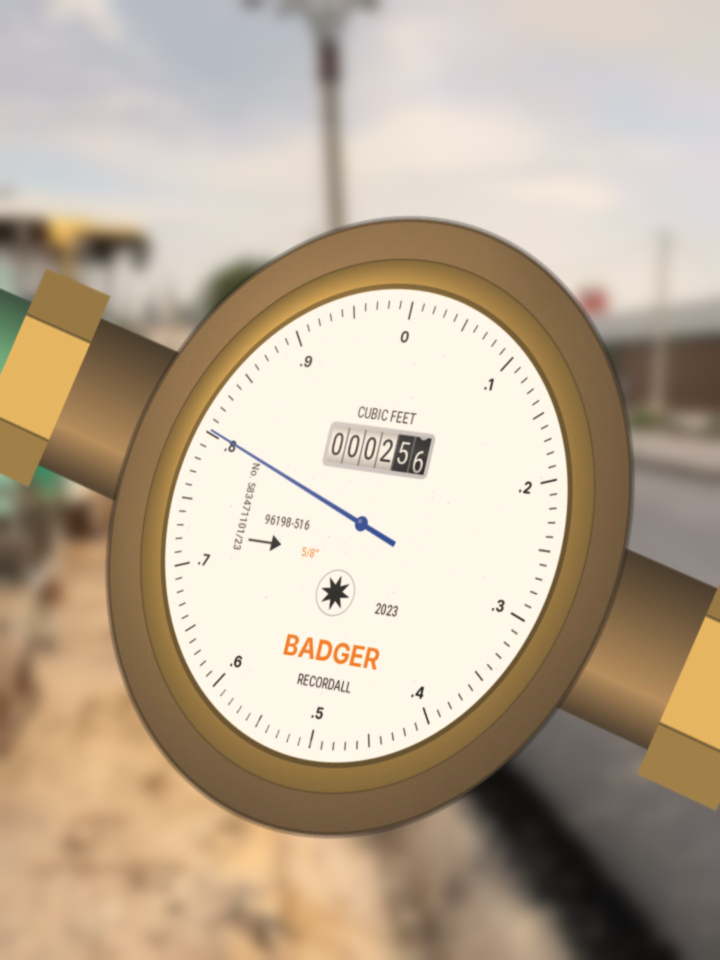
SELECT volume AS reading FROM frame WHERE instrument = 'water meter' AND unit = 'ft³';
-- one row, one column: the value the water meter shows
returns 255.80 ft³
